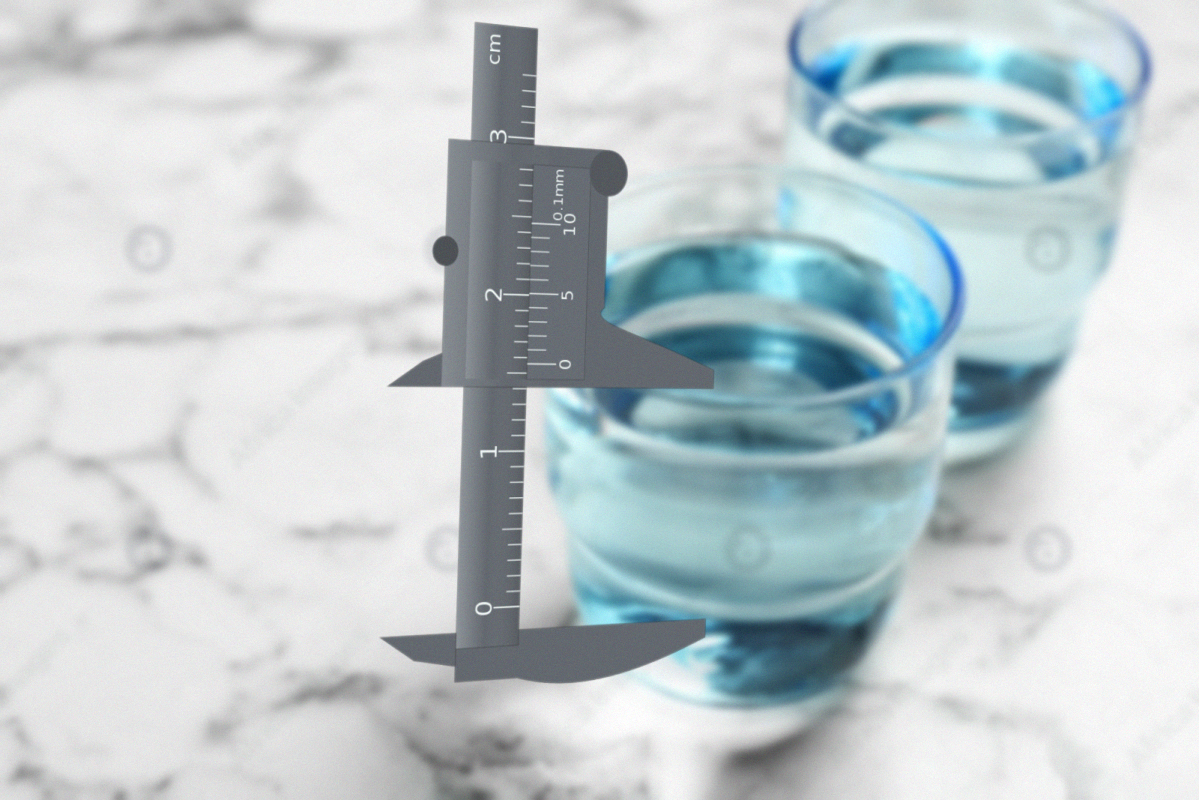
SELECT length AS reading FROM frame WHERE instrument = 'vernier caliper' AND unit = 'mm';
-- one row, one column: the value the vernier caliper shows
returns 15.6 mm
